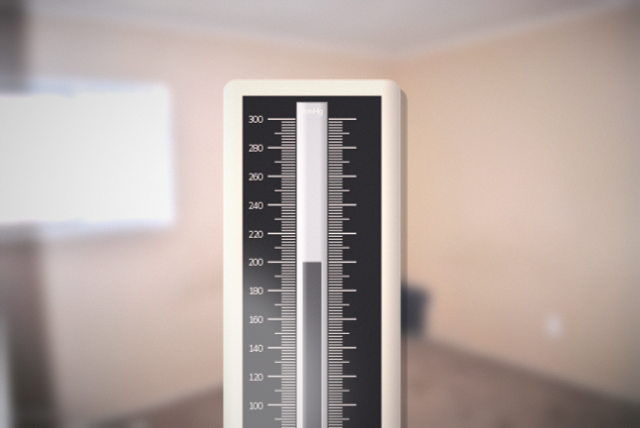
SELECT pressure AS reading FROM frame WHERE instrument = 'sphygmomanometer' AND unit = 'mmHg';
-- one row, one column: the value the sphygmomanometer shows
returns 200 mmHg
